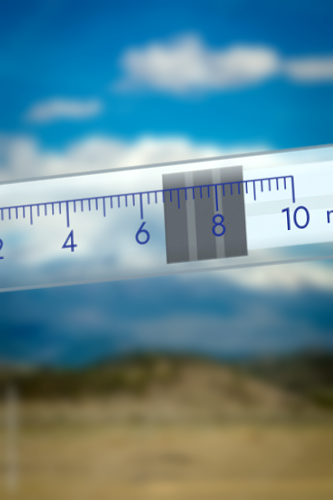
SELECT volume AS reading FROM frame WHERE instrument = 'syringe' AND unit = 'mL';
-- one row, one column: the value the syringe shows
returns 6.6 mL
